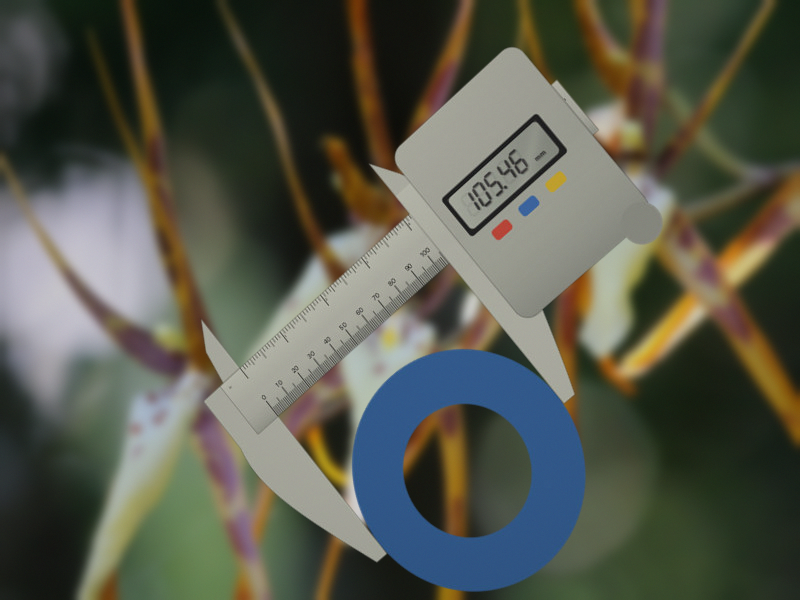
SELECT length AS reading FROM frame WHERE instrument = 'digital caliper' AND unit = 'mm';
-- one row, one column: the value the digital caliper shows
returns 105.46 mm
